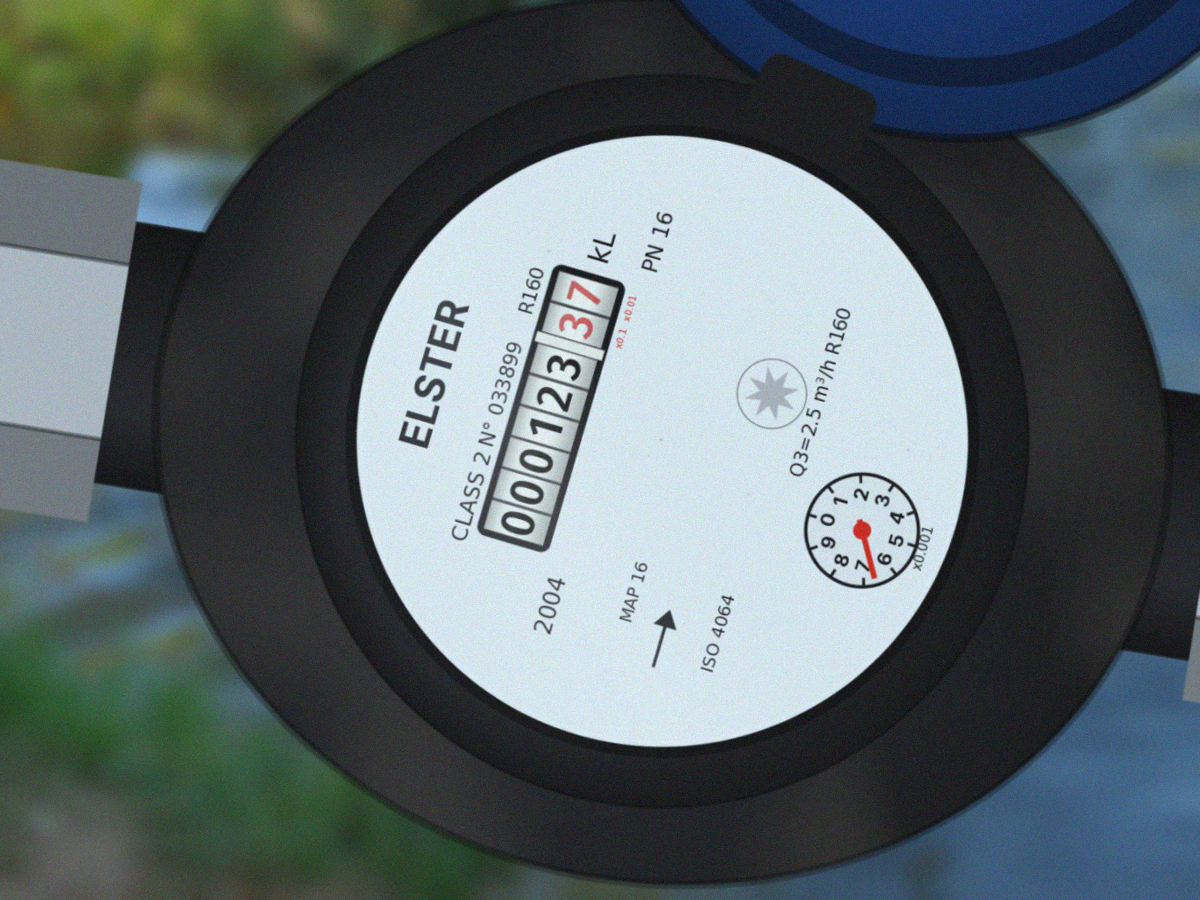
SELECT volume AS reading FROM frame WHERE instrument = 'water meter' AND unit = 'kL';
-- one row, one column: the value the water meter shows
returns 123.376 kL
